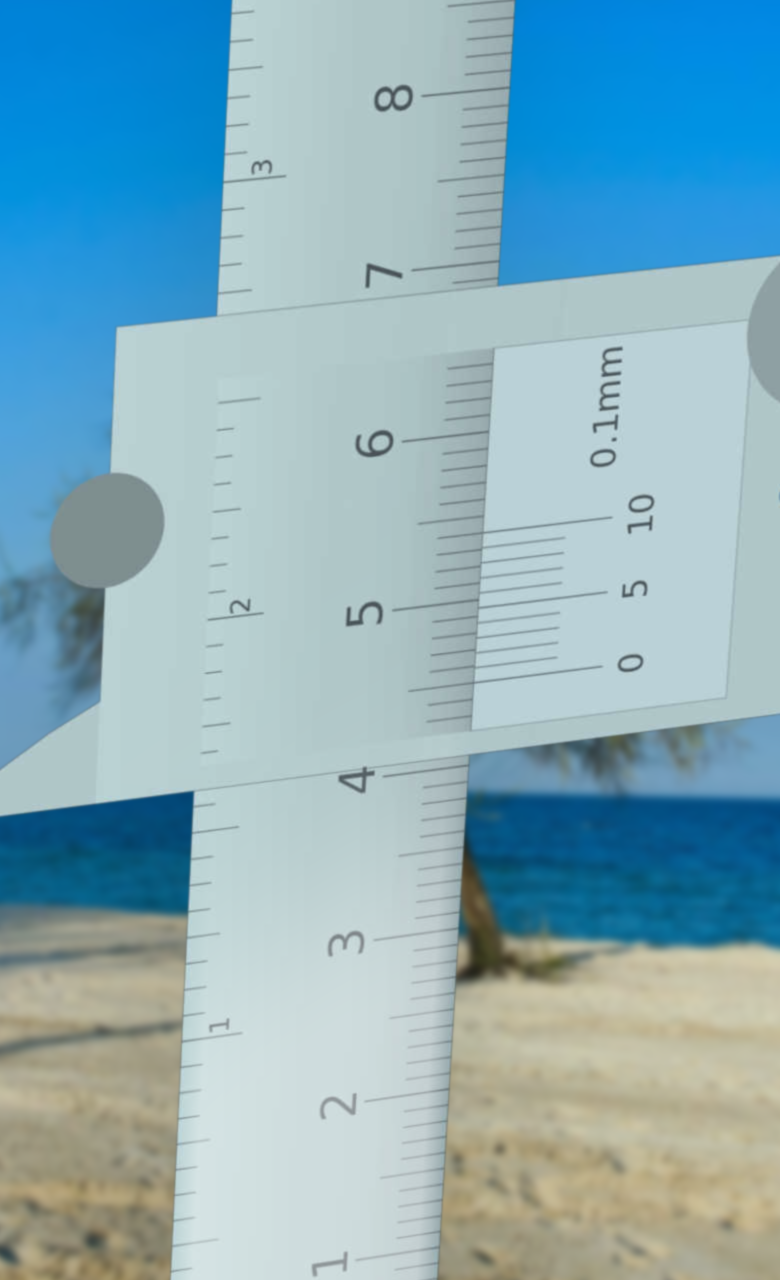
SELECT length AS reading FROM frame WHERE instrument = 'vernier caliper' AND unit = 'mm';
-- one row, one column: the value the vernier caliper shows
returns 45.0 mm
